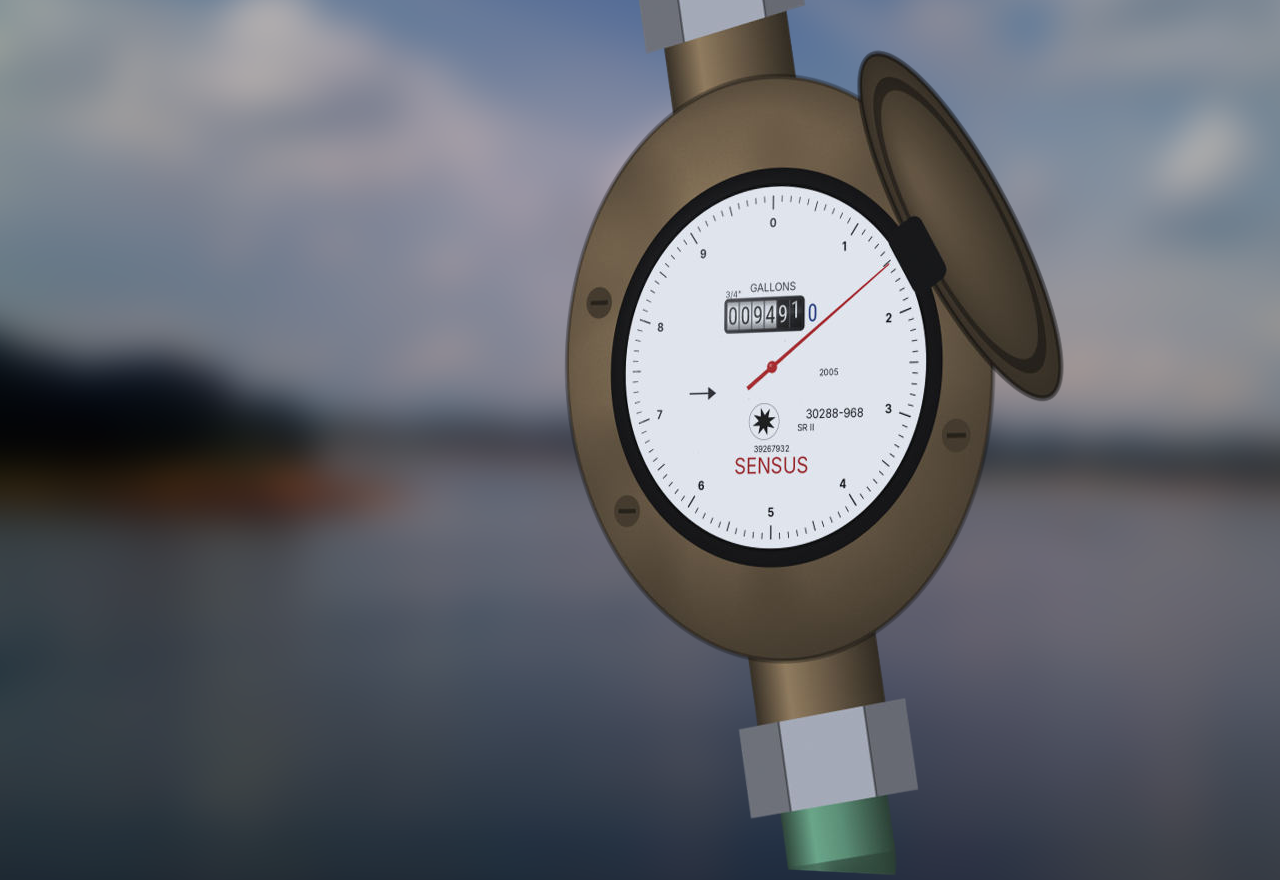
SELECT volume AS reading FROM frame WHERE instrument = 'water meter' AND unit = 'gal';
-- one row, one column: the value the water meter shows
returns 94911.5 gal
